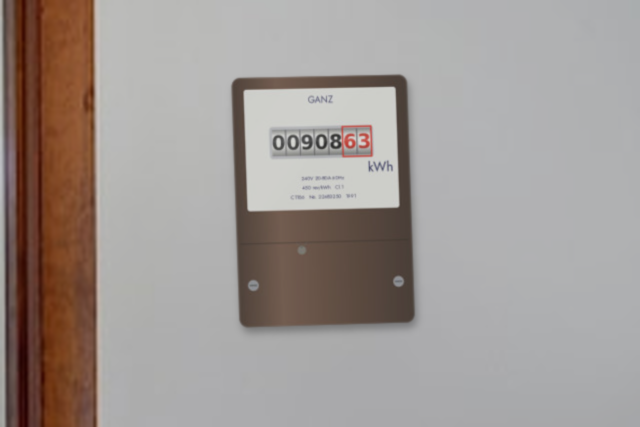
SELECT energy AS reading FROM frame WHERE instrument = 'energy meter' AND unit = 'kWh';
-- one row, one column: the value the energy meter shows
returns 908.63 kWh
